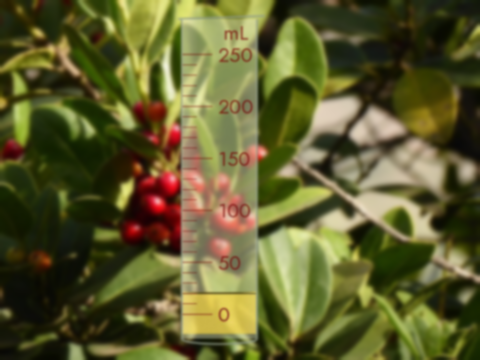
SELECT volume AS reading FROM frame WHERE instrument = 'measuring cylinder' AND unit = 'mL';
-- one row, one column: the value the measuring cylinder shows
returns 20 mL
